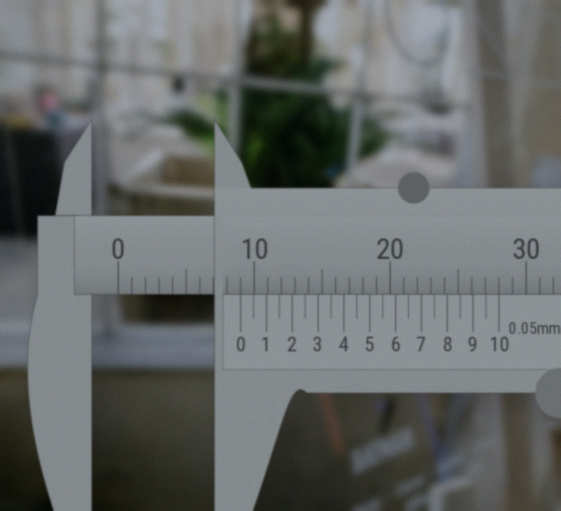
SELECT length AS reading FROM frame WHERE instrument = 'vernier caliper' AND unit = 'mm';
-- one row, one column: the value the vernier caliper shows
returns 9.0 mm
